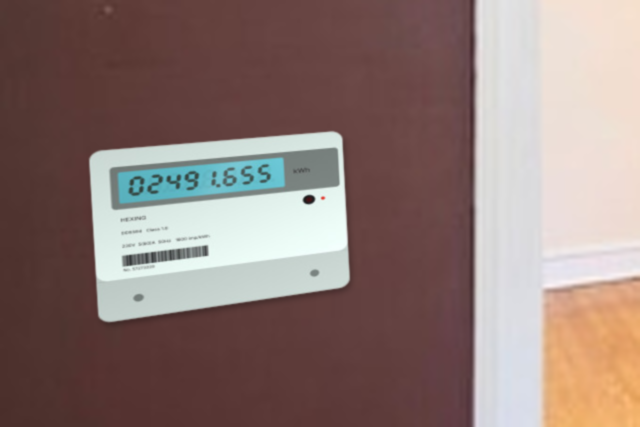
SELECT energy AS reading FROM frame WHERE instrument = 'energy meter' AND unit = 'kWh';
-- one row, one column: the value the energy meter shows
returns 2491.655 kWh
